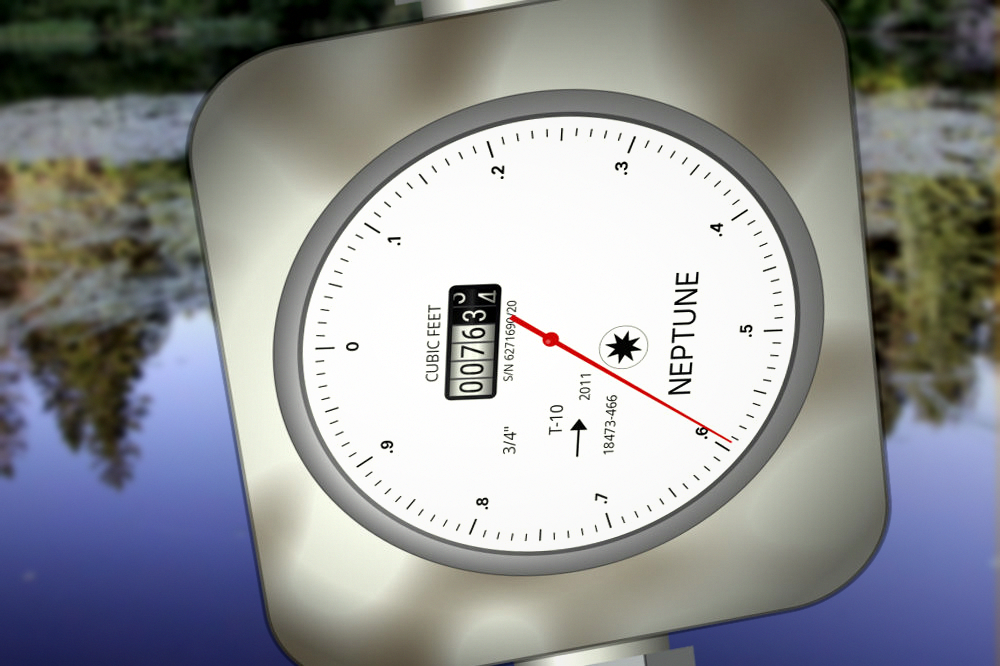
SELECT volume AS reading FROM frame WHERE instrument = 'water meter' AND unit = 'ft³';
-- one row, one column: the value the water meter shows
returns 7633.59 ft³
